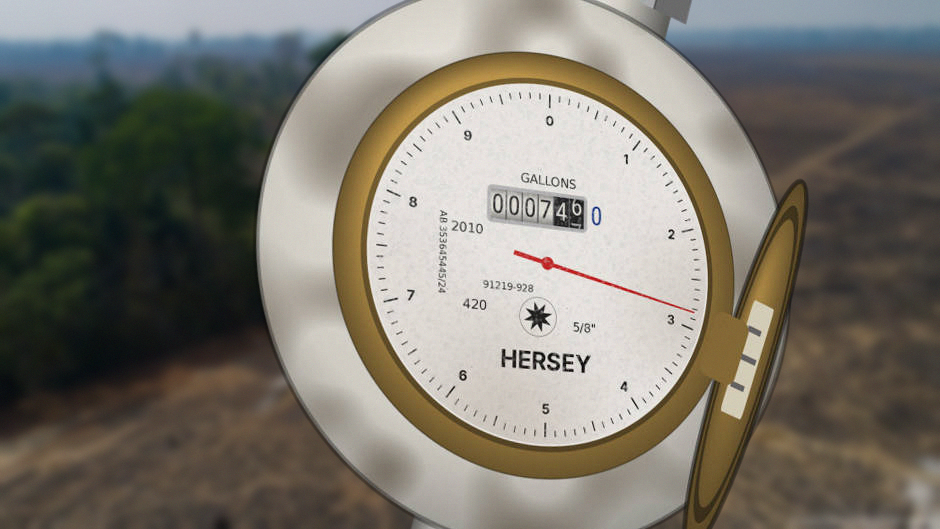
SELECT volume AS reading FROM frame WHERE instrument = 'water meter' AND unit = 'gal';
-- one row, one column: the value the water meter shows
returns 7462.8 gal
